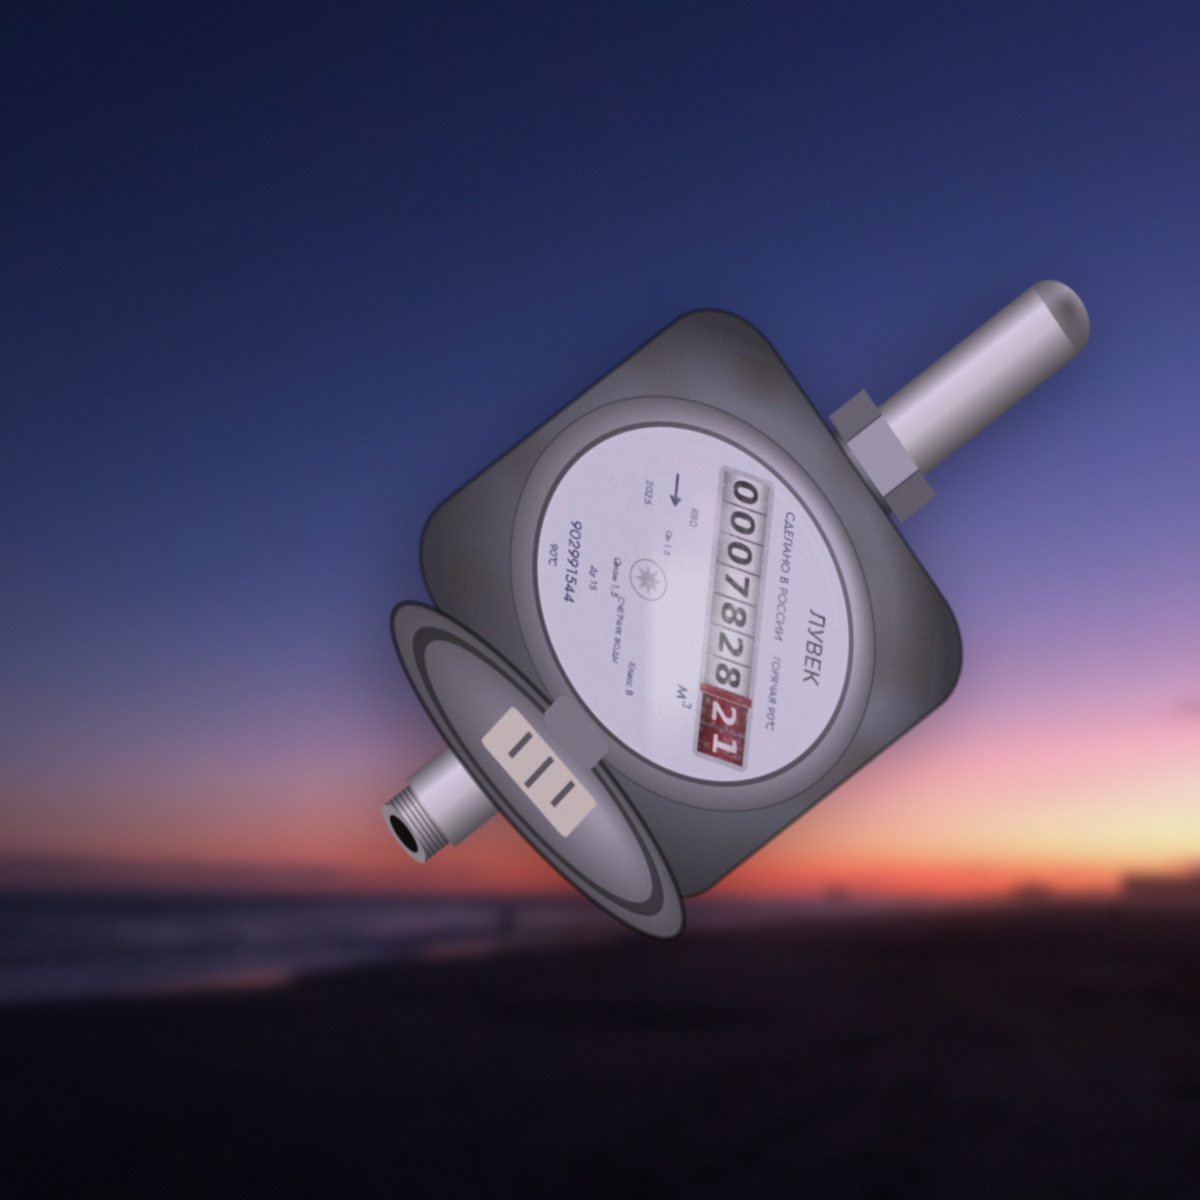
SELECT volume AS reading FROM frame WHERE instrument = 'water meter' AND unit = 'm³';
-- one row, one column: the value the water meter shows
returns 7828.21 m³
